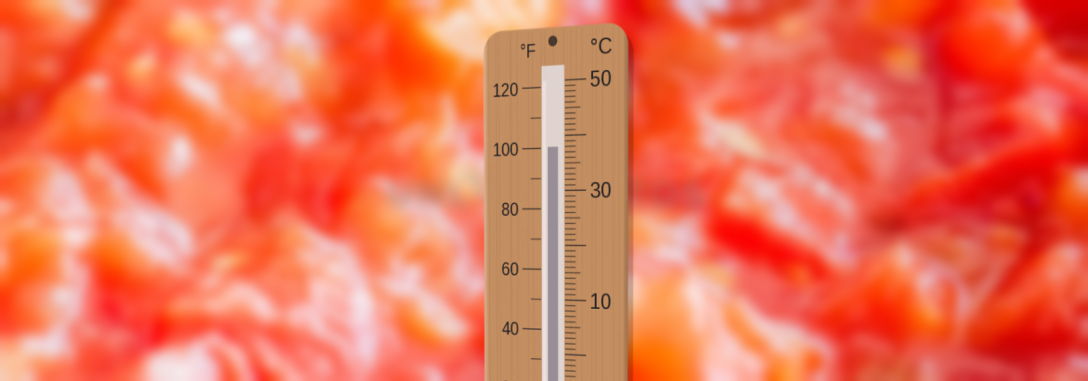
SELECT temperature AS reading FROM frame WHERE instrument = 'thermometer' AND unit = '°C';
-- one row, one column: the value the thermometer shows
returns 38 °C
